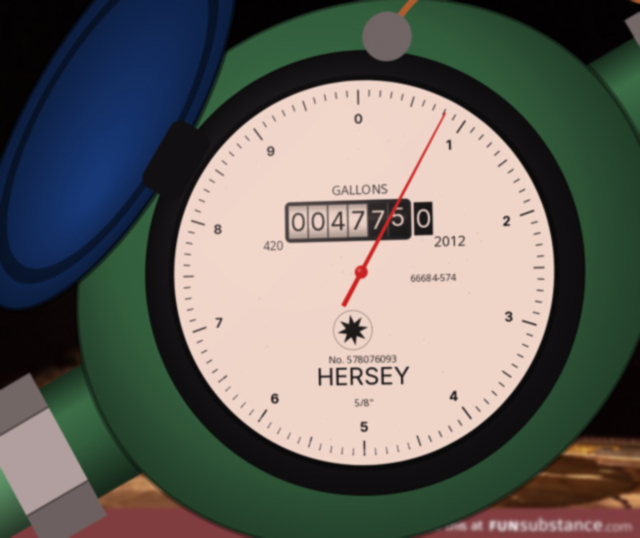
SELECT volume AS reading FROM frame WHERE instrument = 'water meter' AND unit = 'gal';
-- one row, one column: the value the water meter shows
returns 47750.8 gal
